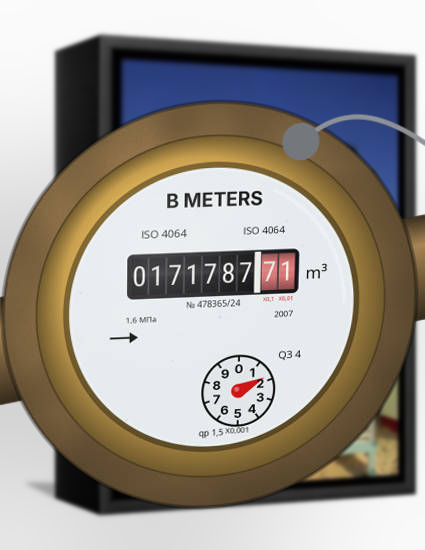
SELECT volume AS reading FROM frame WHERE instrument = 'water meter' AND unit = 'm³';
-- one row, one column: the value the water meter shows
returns 171787.711 m³
